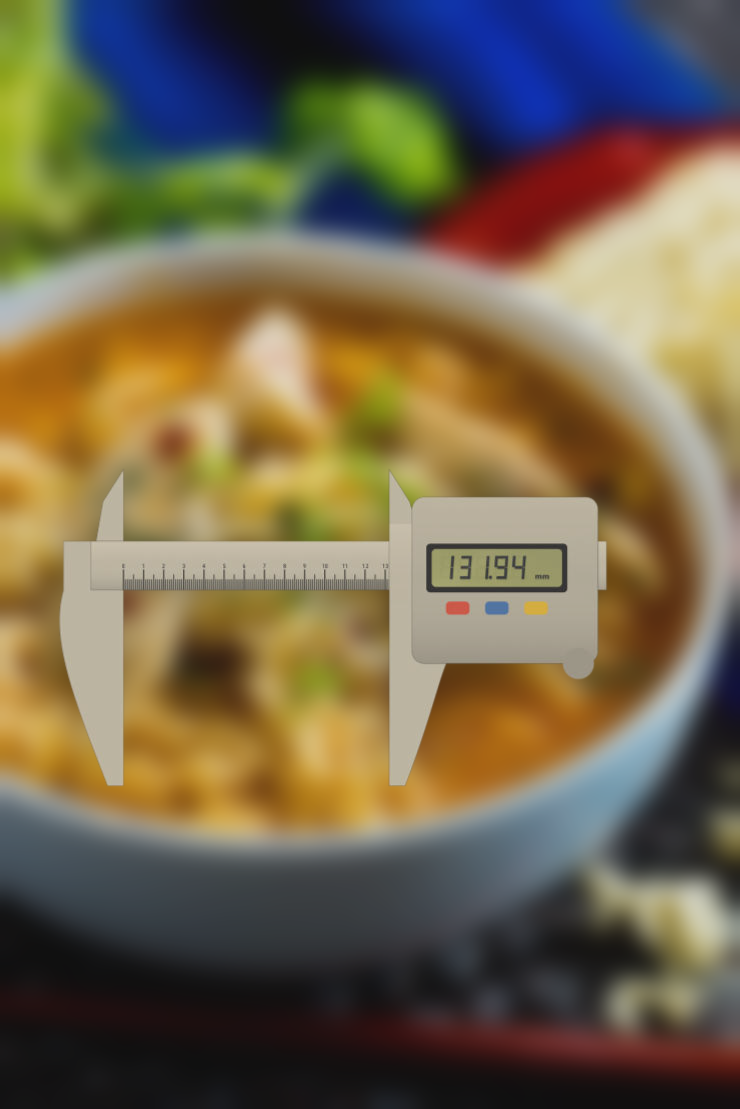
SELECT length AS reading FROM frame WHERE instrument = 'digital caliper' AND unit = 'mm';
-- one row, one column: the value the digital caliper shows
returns 131.94 mm
